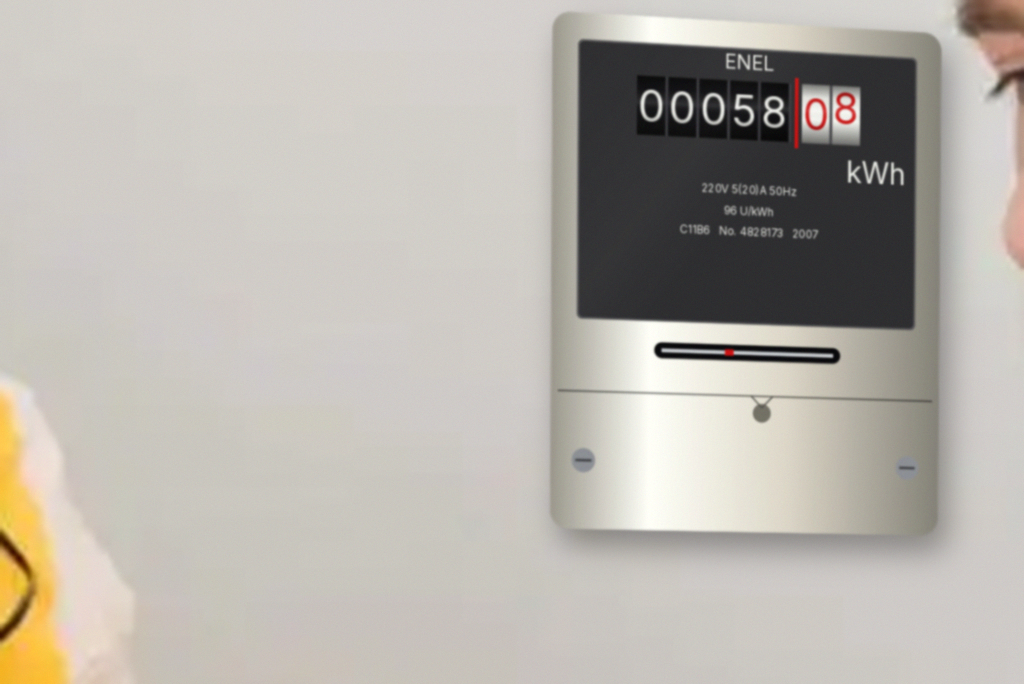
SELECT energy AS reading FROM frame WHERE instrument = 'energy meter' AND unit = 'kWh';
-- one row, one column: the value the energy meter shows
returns 58.08 kWh
